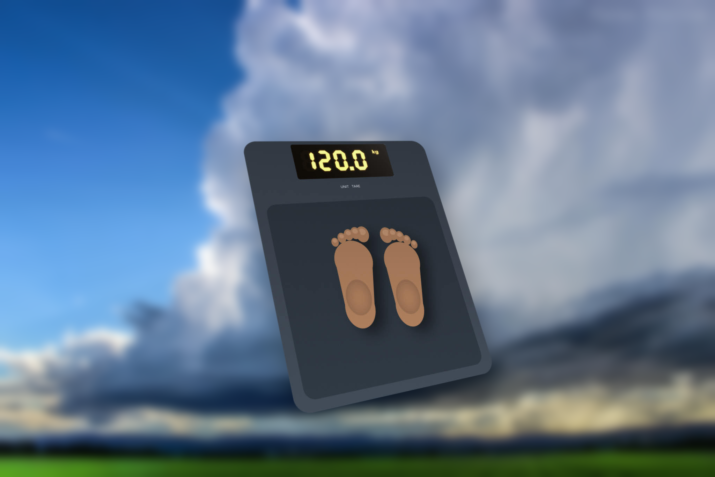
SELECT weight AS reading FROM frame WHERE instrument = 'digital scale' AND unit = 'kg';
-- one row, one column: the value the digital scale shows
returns 120.0 kg
